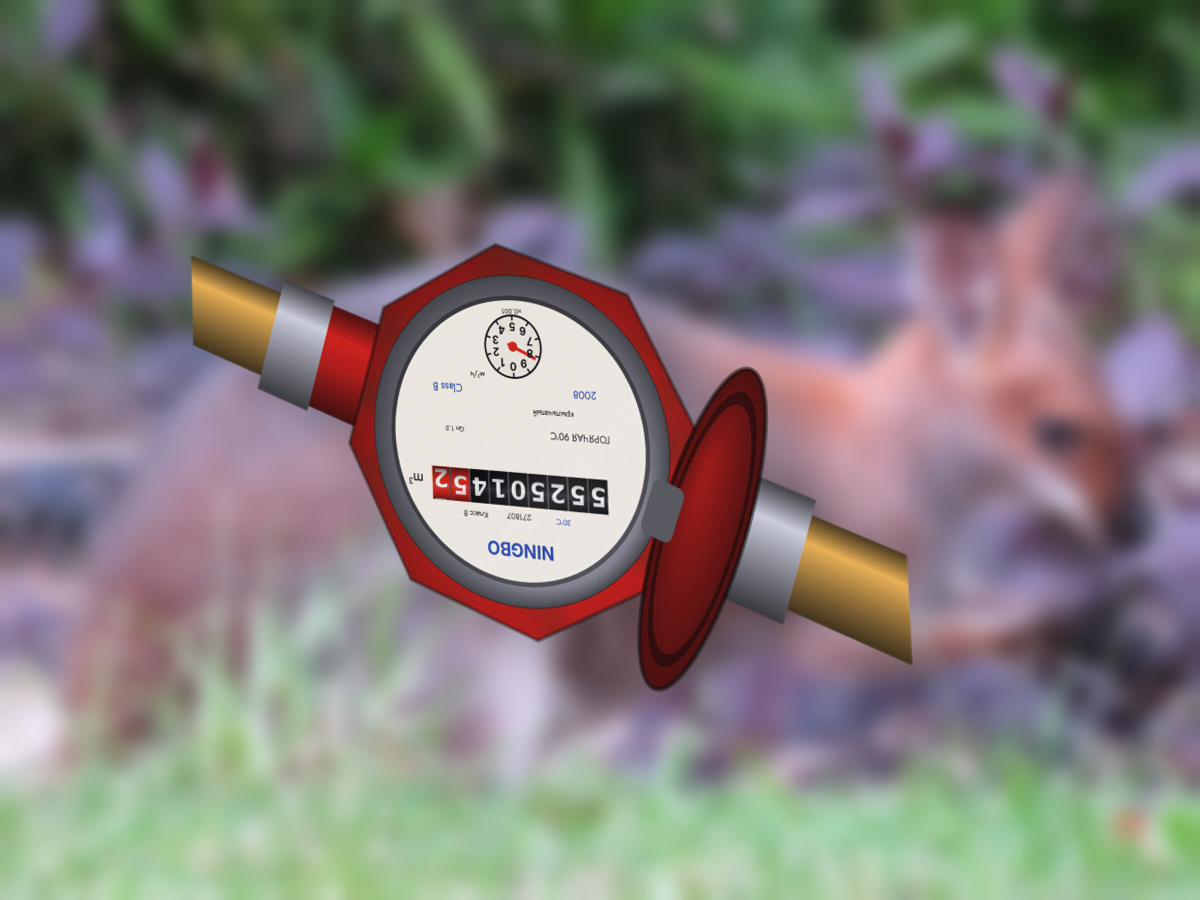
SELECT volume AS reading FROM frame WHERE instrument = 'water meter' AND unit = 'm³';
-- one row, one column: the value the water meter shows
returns 5525014.518 m³
